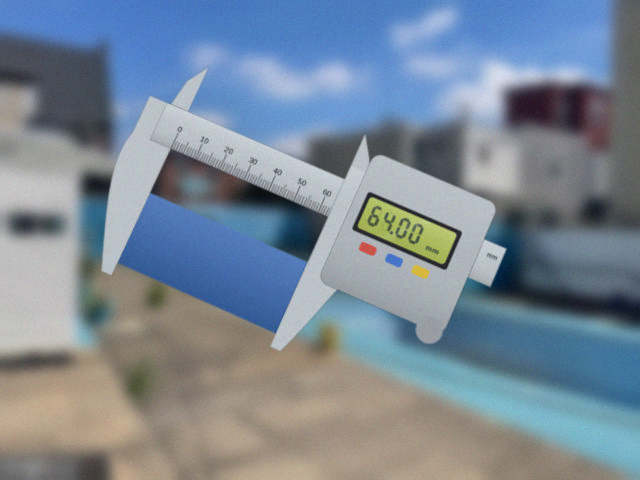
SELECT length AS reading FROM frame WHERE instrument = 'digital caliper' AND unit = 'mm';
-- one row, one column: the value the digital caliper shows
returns 64.00 mm
